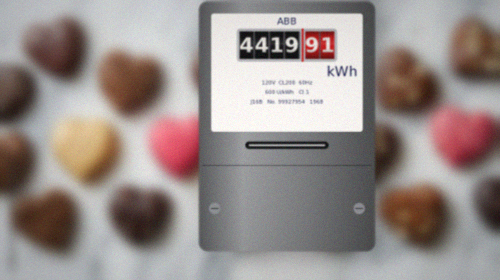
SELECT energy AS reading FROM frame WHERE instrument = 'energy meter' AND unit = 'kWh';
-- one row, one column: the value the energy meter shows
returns 4419.91 kWh
